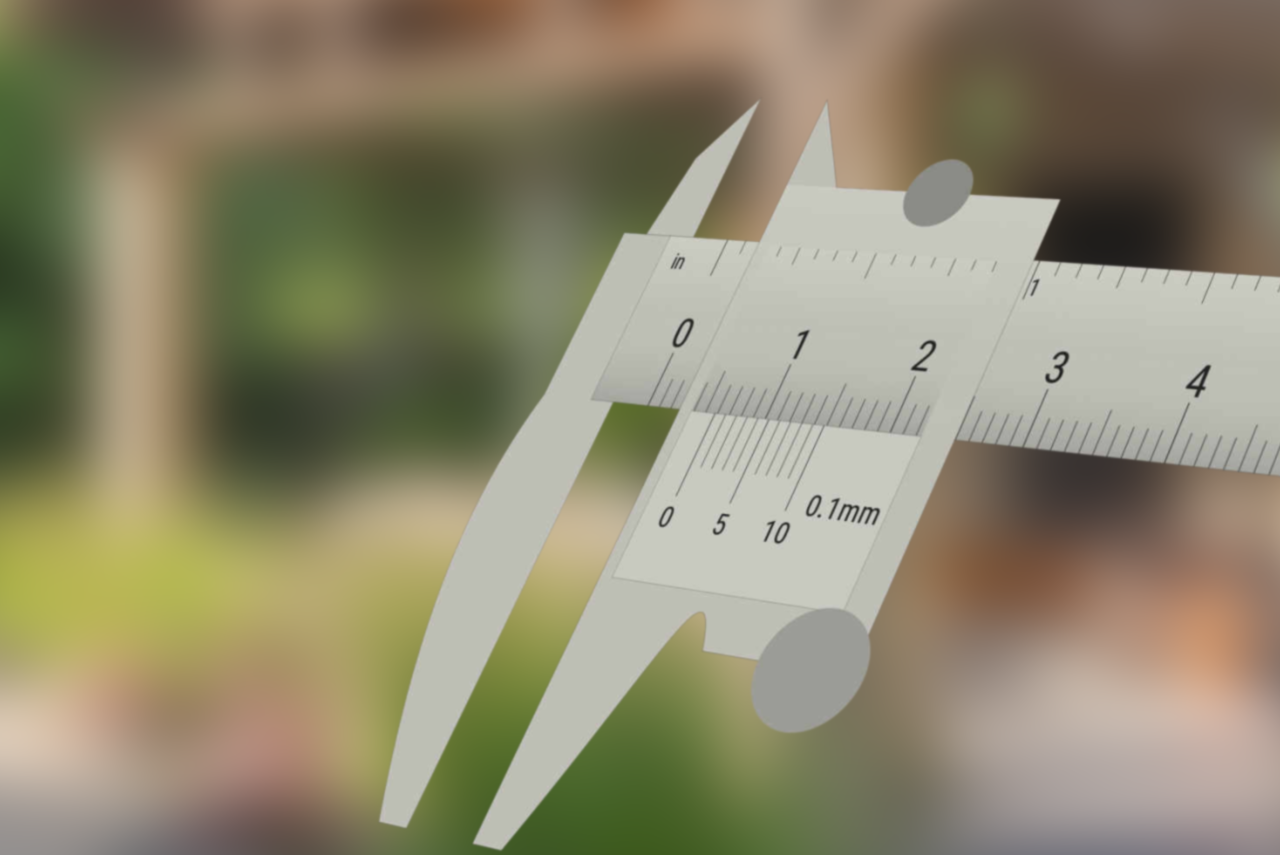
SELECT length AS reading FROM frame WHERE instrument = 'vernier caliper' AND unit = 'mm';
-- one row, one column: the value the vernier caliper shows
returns 5.8 mm
